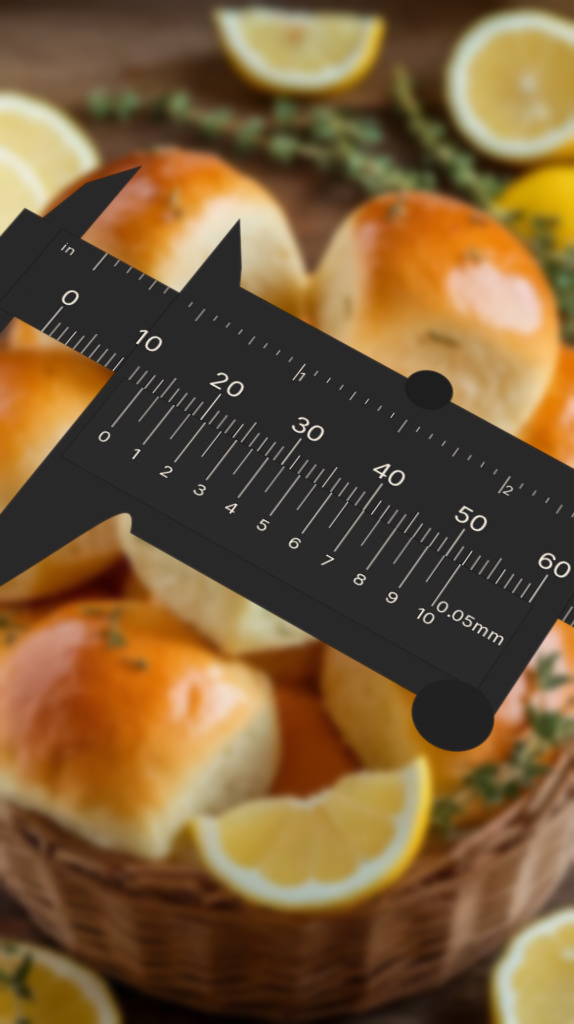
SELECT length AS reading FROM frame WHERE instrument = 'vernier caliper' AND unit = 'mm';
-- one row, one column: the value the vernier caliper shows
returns 12.8 mm
